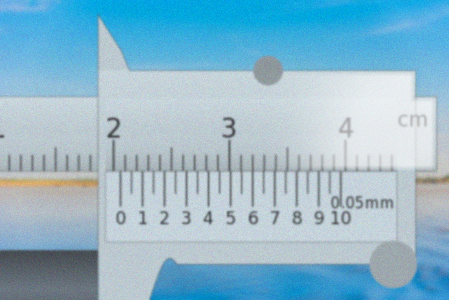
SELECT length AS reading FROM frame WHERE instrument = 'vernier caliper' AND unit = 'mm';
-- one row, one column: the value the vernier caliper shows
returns 20.6 mm
